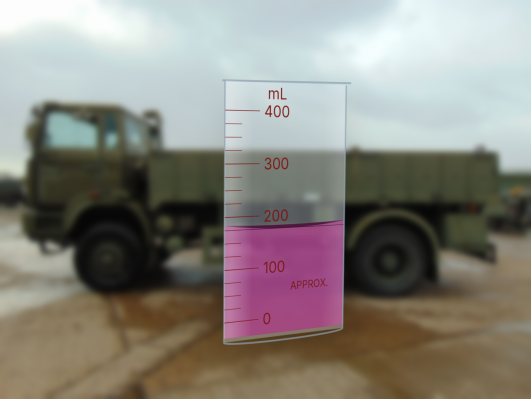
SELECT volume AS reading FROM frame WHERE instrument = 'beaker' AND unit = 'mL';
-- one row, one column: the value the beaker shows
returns 175 mL
